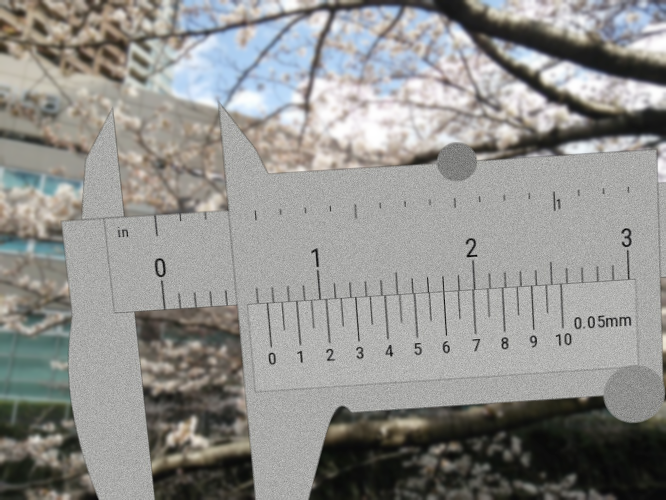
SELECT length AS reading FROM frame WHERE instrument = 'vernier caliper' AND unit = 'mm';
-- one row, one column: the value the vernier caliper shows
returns 6.6 mm
